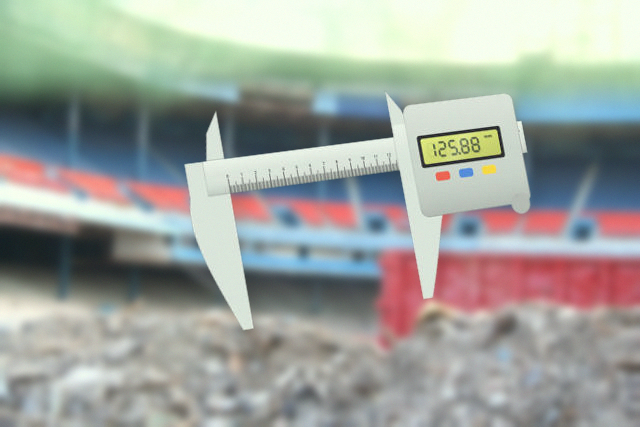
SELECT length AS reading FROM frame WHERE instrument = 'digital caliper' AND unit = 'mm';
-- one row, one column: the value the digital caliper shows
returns 125.88 mm
